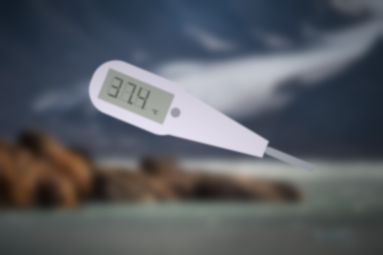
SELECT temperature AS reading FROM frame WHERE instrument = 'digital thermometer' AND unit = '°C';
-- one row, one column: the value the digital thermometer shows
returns 37.4 °C
